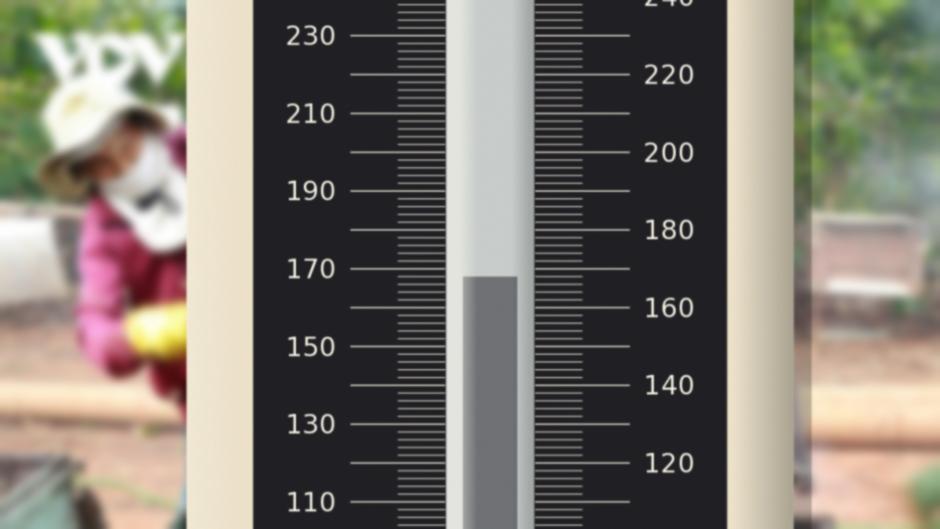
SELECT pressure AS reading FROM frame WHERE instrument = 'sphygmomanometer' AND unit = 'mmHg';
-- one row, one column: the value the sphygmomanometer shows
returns 168 mmHg
